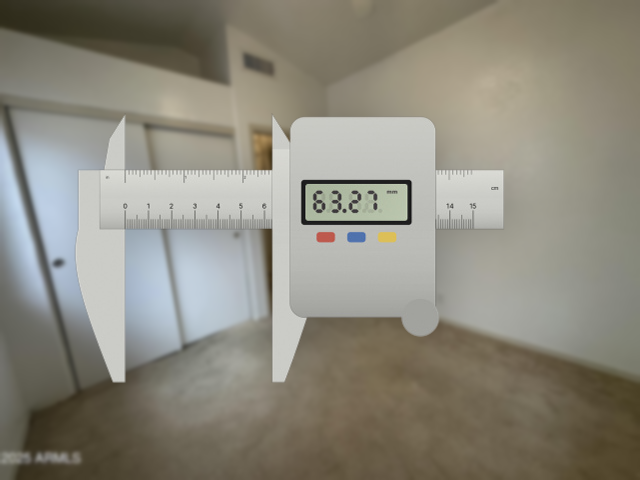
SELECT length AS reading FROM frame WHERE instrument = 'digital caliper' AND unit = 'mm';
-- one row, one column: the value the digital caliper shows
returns 63.27 mm
